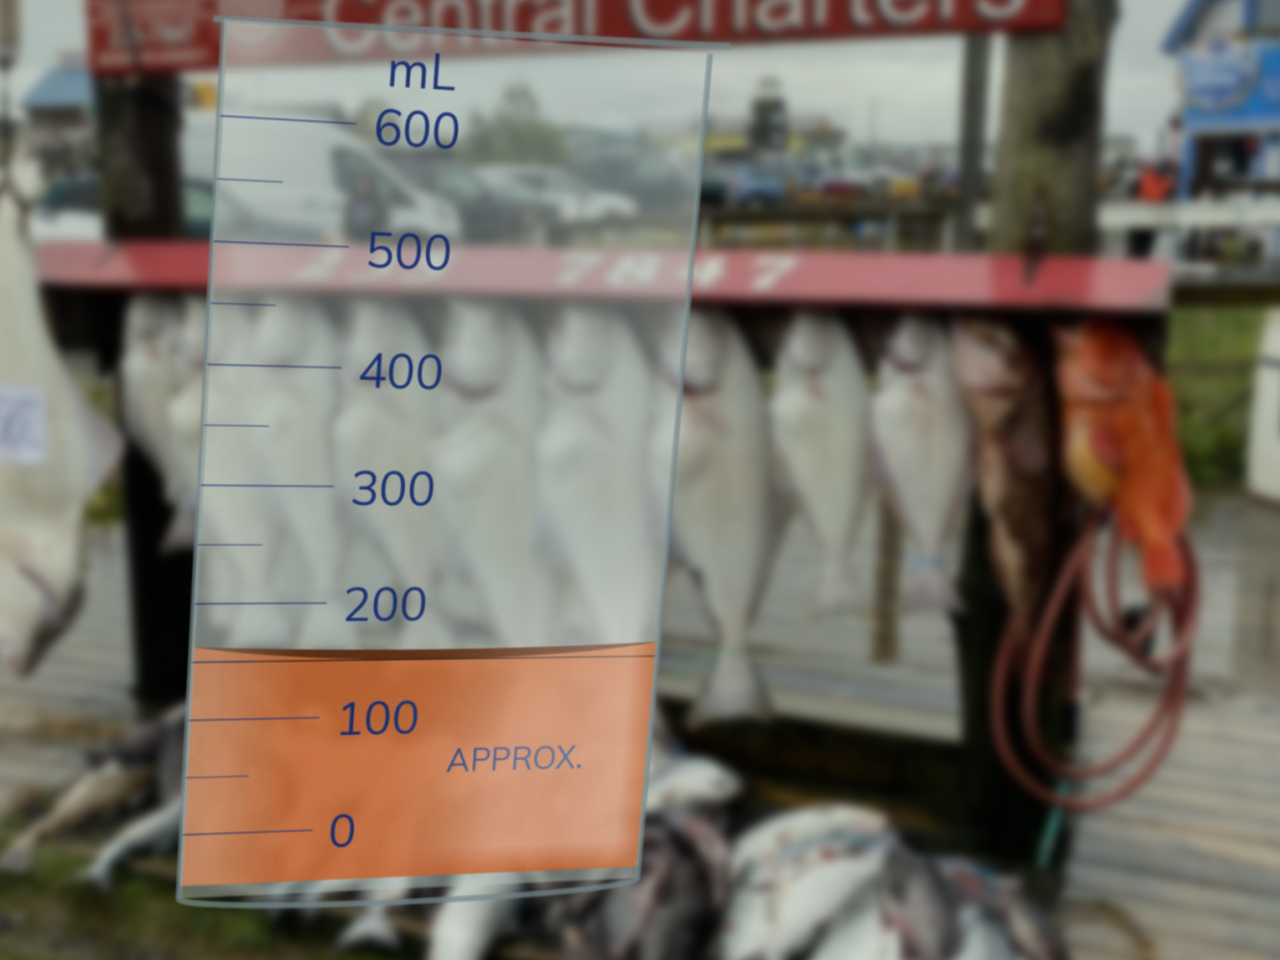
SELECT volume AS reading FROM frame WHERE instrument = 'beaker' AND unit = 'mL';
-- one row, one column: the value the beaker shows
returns 150 mL
